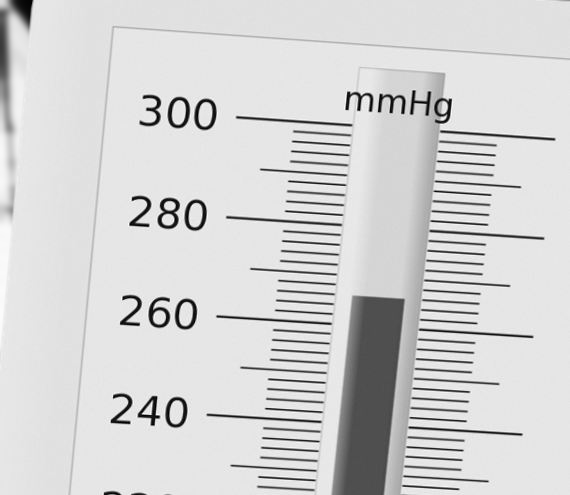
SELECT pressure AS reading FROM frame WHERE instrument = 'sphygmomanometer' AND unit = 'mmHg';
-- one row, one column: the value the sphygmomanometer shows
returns 266 mmHg
